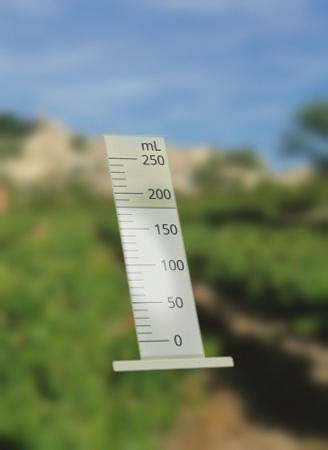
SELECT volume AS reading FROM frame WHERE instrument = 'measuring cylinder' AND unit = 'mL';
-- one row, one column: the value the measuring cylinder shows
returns 180 mL
